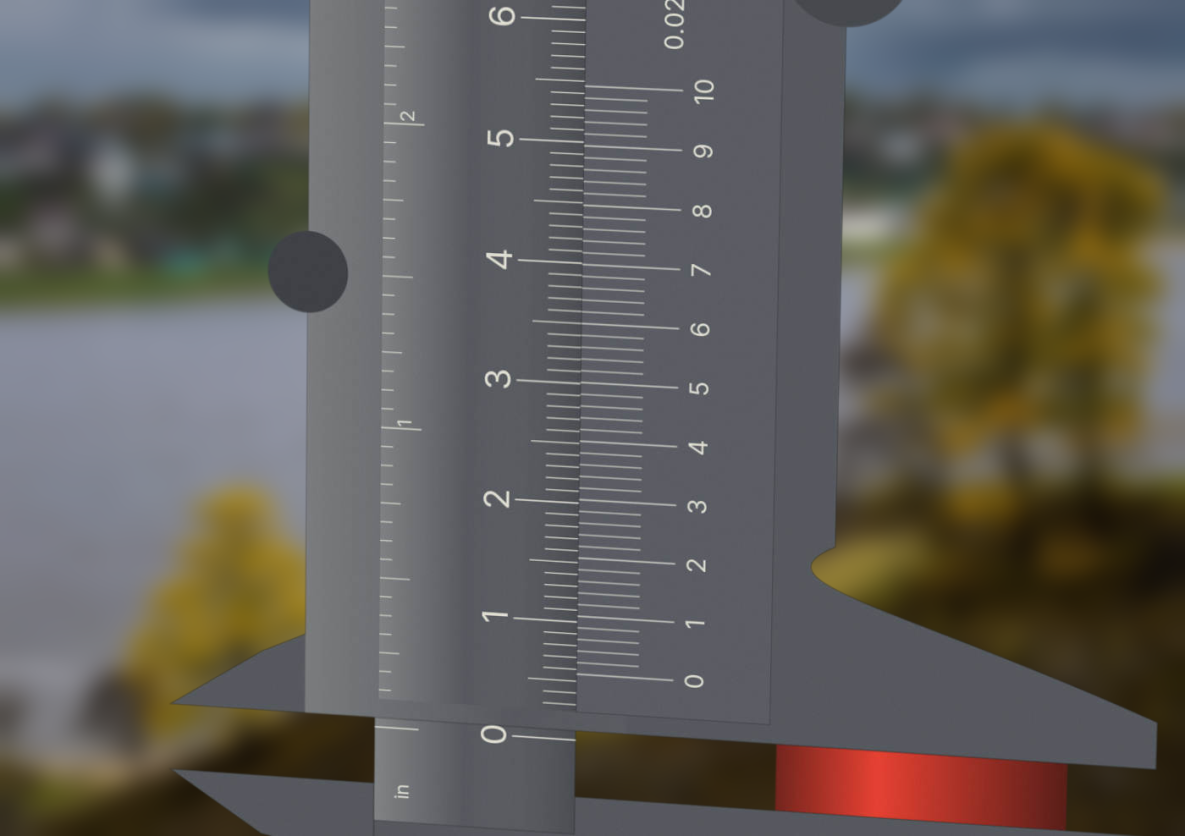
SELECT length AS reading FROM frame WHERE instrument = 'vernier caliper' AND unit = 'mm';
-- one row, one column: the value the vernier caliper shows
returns 5.6 mm
